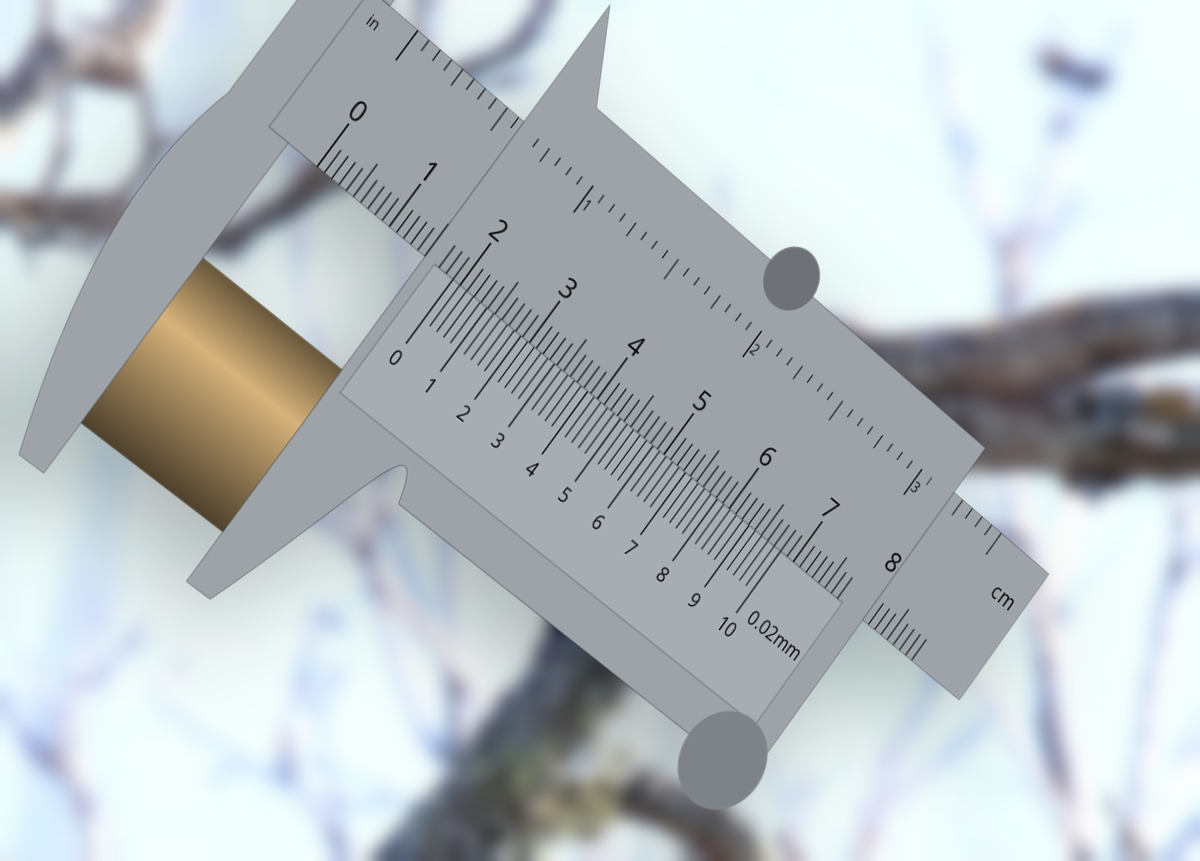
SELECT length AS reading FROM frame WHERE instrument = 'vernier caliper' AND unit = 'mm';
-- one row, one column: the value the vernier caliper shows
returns 19.0 mm
